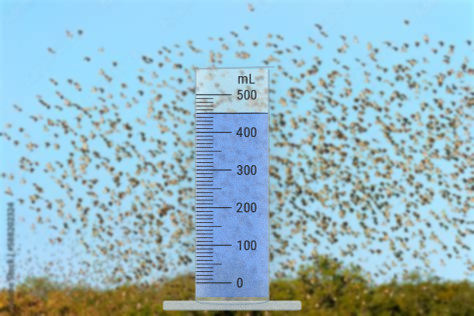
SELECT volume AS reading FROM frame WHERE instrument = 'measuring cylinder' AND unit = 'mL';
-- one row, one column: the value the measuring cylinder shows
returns 450 mL
